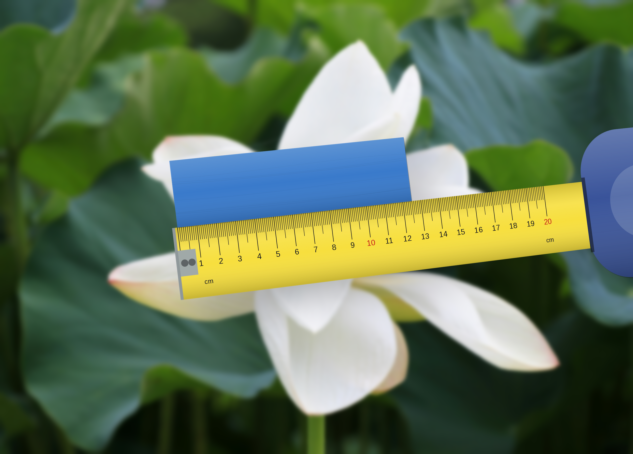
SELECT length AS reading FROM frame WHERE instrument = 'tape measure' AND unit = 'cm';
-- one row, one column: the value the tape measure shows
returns 12.5 cm
